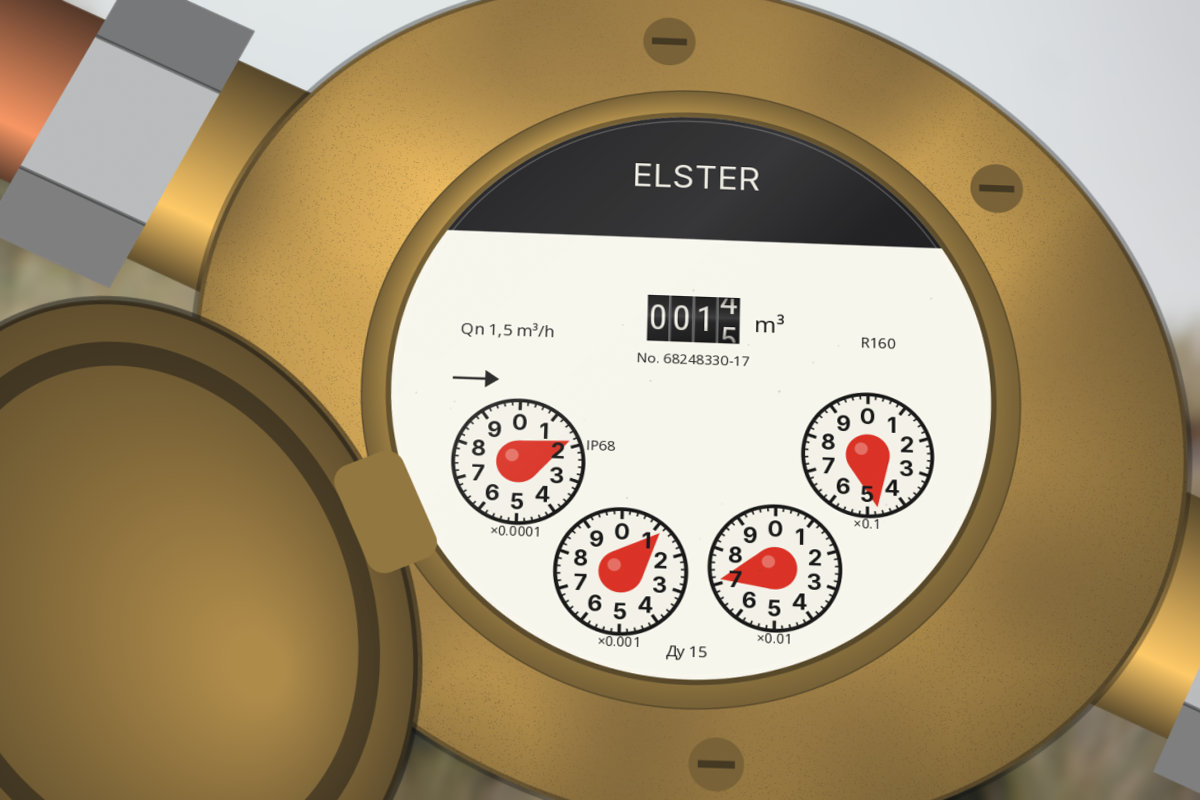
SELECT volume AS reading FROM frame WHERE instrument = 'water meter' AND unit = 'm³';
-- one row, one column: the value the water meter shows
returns 14.4711 m³
